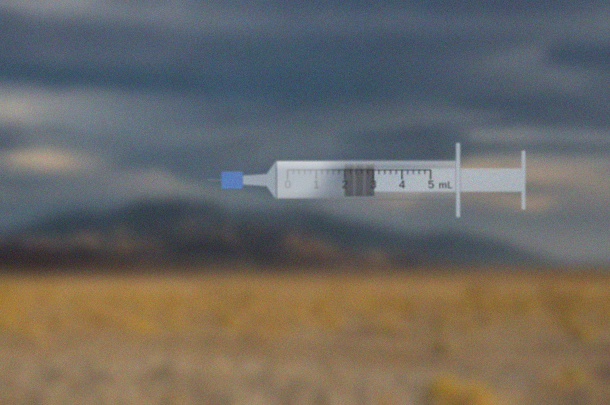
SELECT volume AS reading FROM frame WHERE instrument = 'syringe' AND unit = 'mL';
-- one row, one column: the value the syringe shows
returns 2 mL
